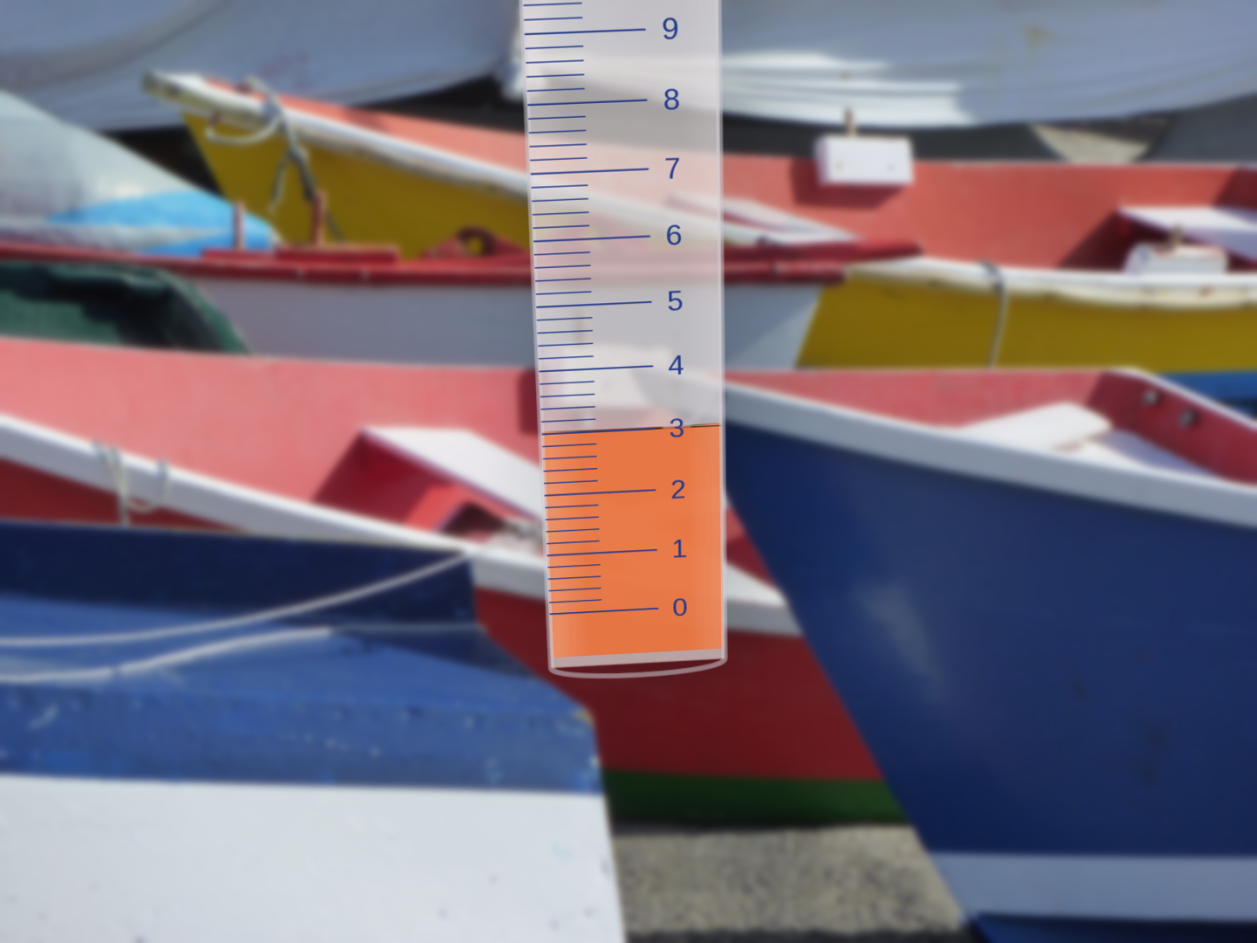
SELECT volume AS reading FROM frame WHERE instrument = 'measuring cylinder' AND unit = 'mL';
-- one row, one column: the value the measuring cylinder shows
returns 3 mL
